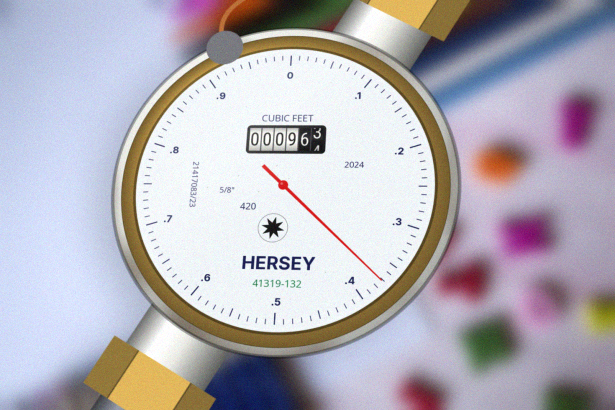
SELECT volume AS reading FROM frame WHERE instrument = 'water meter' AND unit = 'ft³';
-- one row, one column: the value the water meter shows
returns 963.37 ft³
